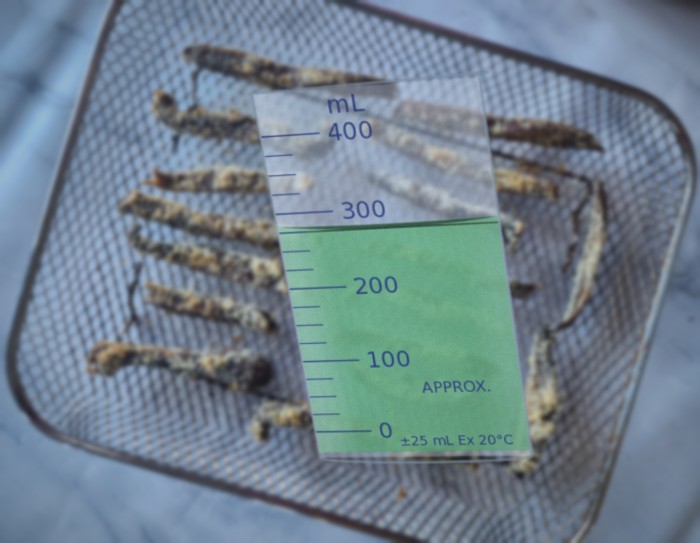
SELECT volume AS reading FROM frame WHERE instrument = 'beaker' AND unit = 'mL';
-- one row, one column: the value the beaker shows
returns 275 mL
